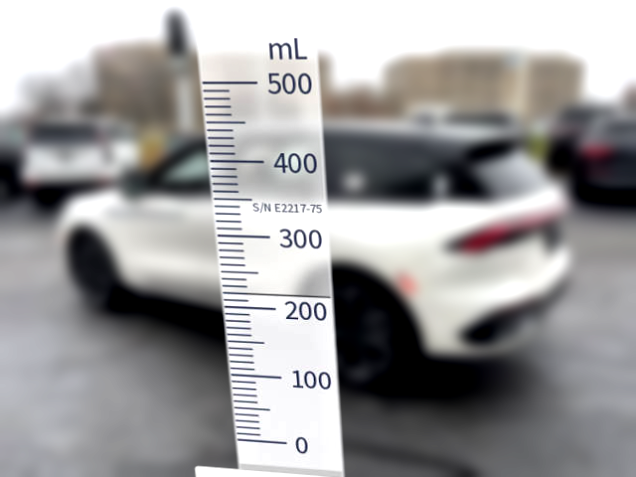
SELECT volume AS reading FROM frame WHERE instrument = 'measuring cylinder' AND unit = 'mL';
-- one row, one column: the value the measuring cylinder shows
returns 220 mL
